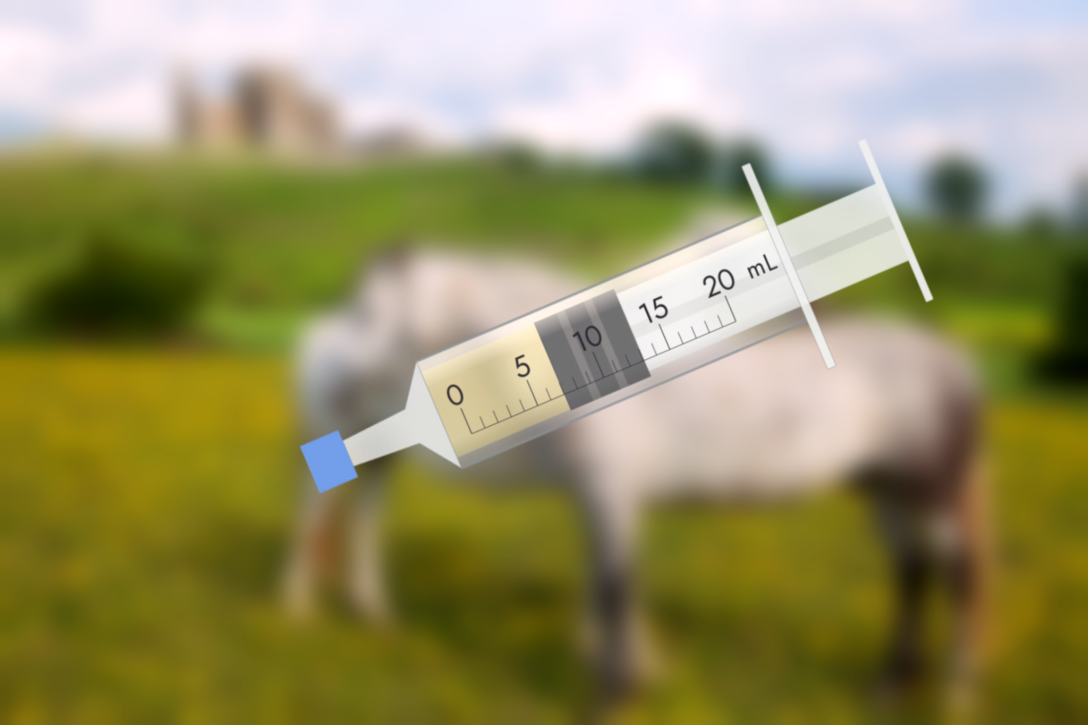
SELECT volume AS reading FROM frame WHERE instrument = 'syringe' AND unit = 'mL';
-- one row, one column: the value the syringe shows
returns 7 mL
